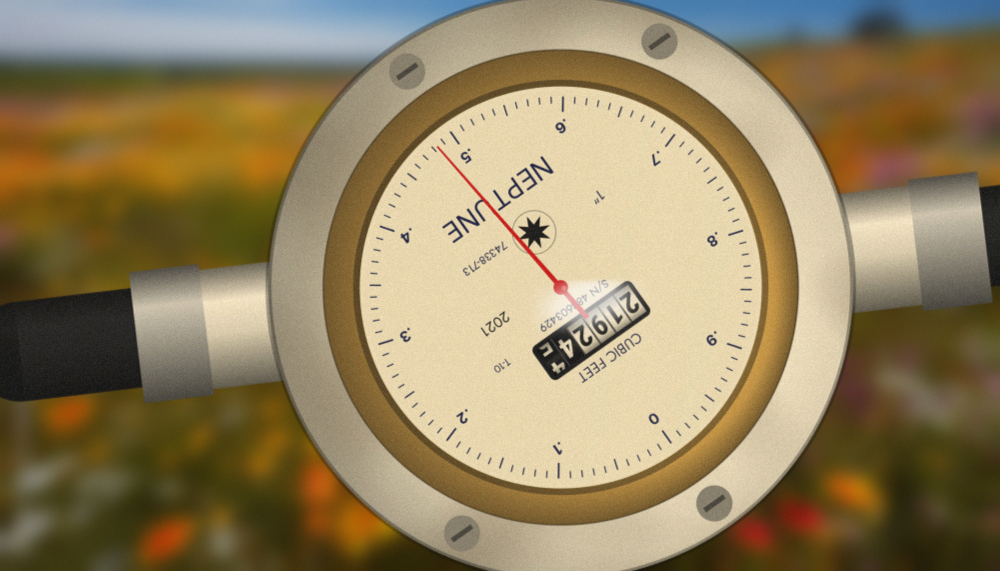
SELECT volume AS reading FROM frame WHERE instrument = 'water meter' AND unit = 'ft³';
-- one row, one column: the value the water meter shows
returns 219244.48 ft³
